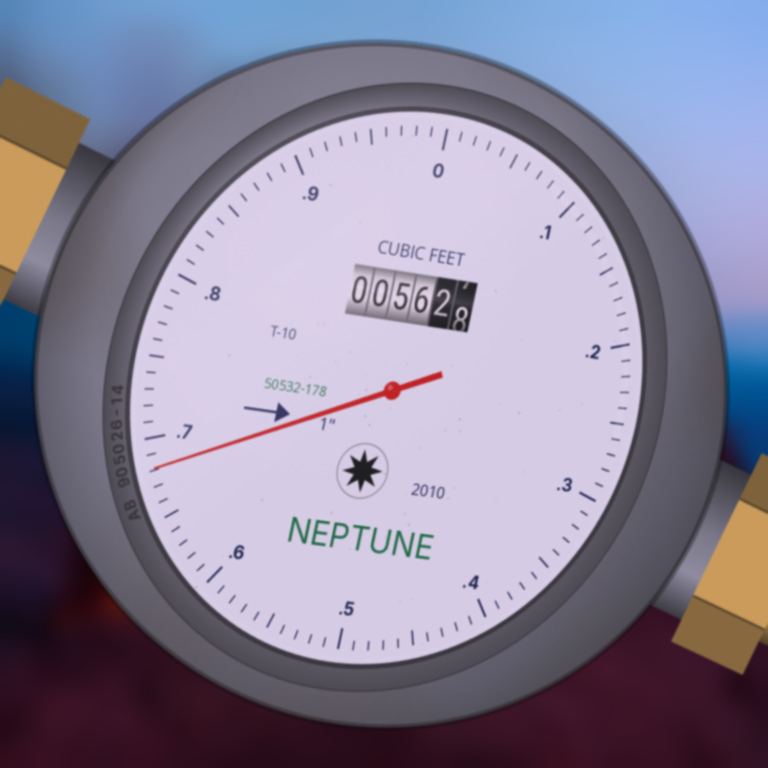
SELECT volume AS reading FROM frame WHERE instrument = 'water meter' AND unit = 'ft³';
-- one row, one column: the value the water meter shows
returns 5627.68 ft³
